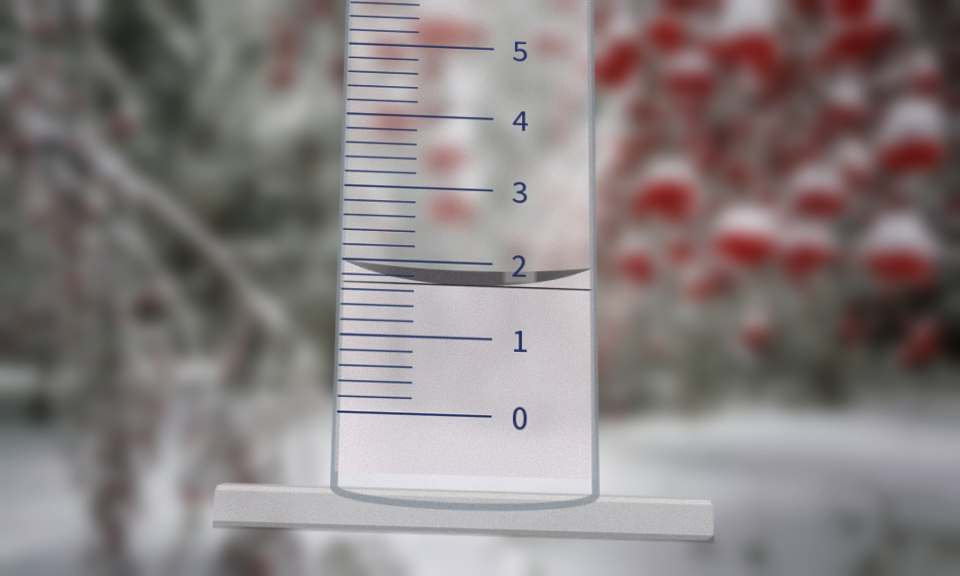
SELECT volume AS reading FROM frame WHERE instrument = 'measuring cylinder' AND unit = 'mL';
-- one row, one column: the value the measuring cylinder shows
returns 1.7 mL
